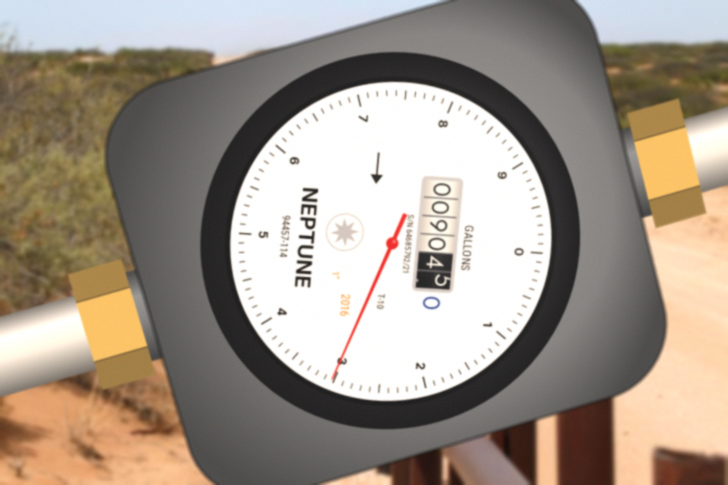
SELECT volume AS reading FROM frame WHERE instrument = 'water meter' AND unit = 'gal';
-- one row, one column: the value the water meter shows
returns 90453.0 gal
